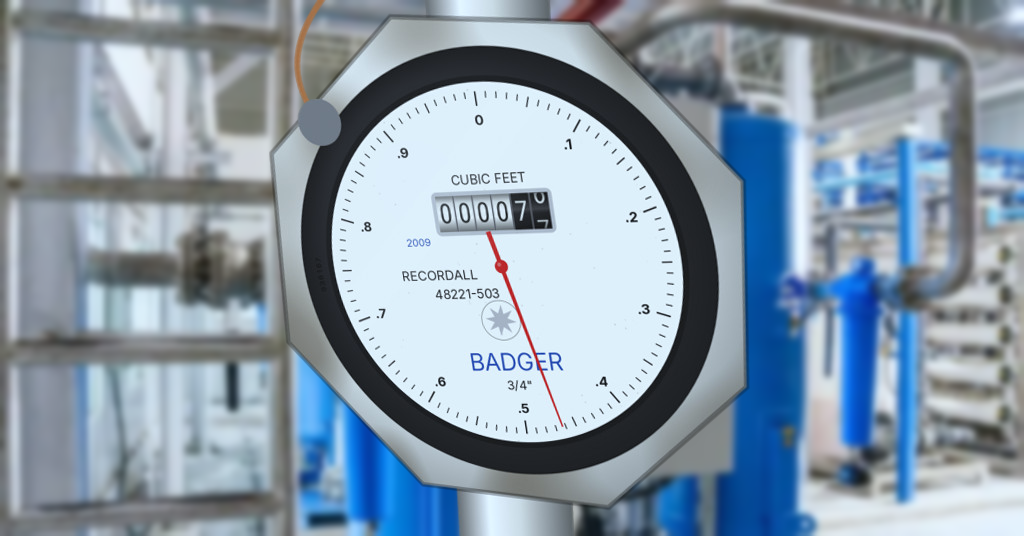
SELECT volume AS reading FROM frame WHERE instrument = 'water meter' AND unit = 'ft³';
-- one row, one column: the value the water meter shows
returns 76.46 ft³
